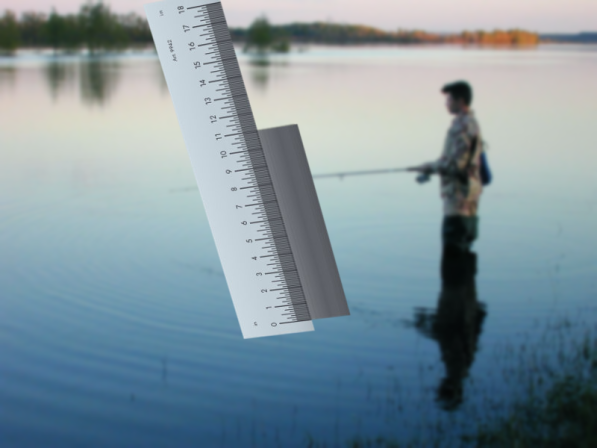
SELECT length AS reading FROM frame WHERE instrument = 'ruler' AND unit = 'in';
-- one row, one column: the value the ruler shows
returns 11 in
